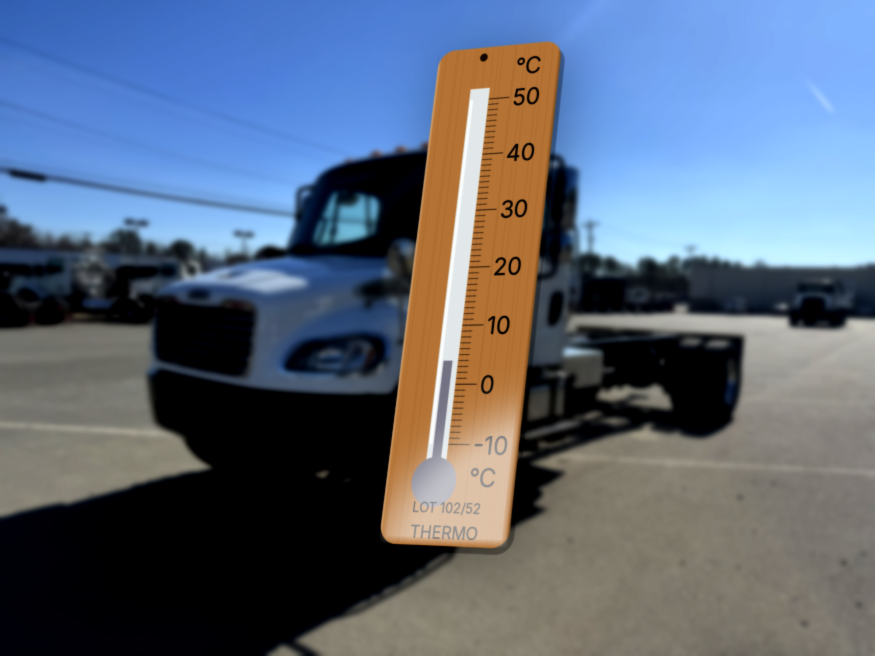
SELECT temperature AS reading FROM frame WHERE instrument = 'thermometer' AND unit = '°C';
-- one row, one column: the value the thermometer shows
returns 4 °C
